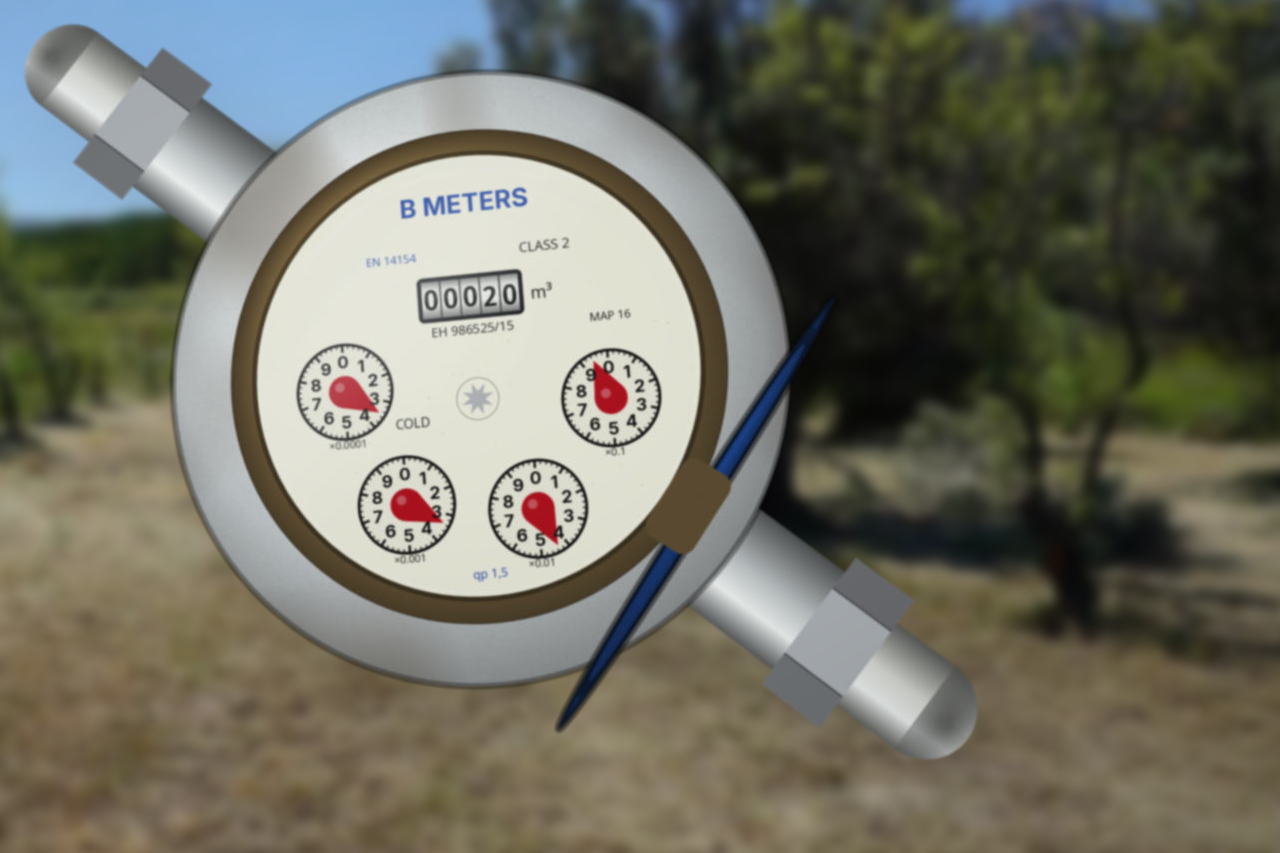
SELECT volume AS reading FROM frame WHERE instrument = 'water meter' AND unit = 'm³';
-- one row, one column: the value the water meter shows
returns 19.9433 m³
